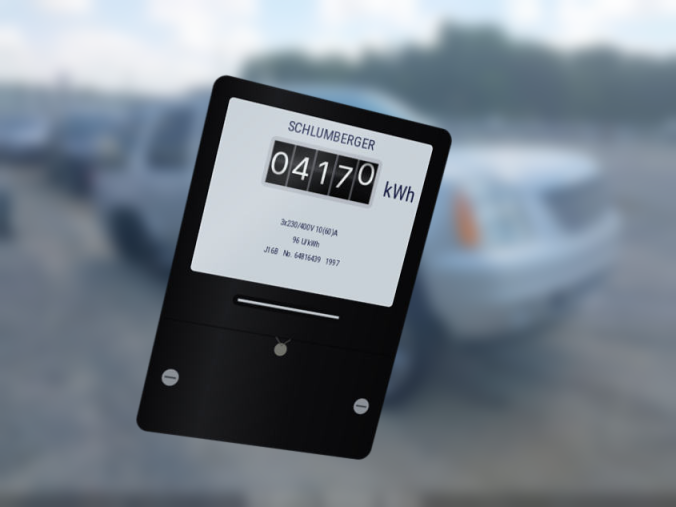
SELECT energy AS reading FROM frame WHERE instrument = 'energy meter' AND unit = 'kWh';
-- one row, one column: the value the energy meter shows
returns 4170 kWh
